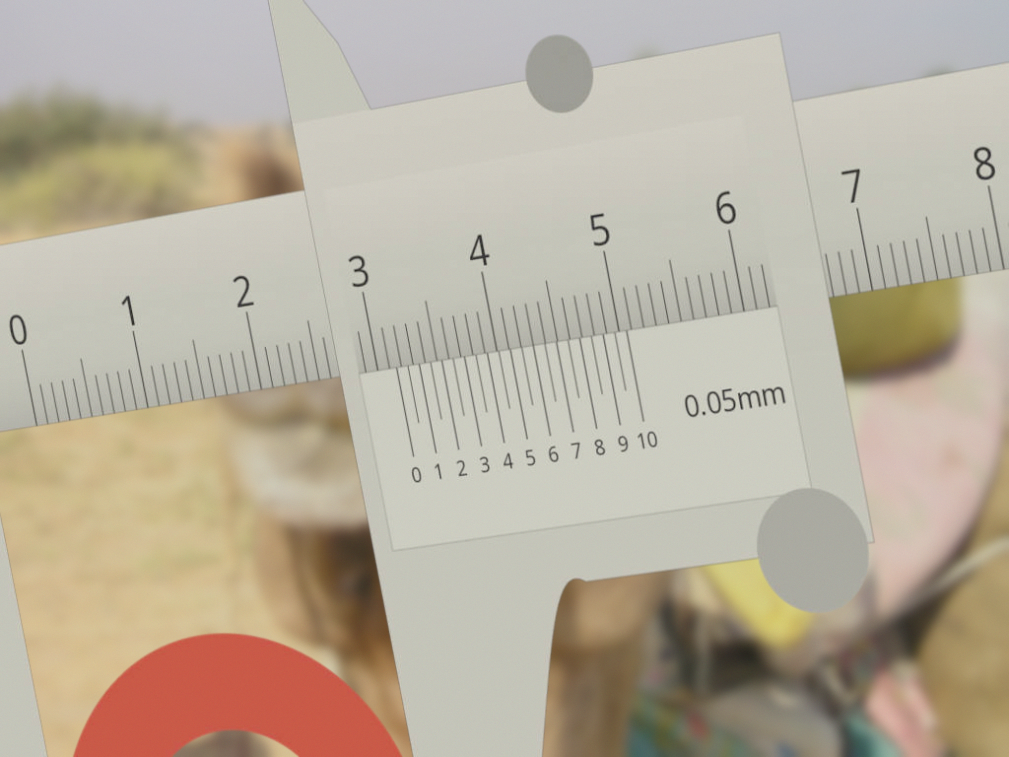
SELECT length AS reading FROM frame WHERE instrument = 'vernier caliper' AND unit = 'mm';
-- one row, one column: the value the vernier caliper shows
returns 31.6 mm
